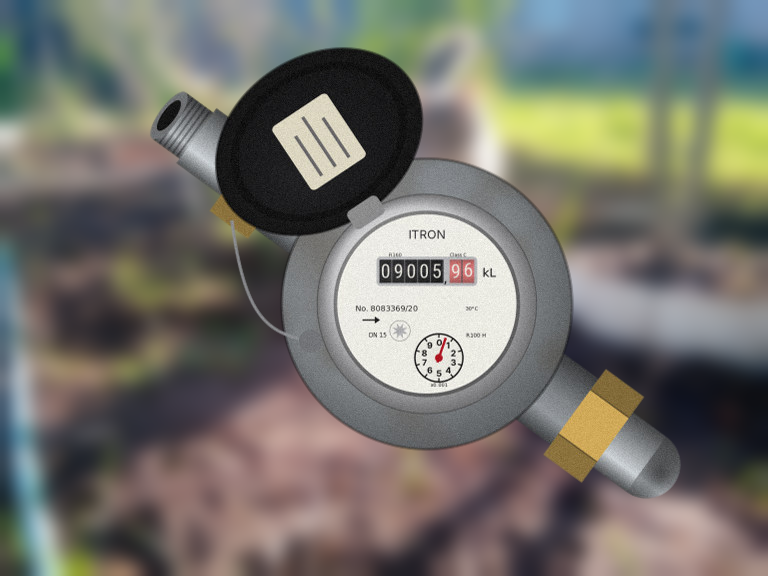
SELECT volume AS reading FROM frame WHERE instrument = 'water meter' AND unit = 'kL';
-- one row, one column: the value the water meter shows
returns 9005.960 kL
